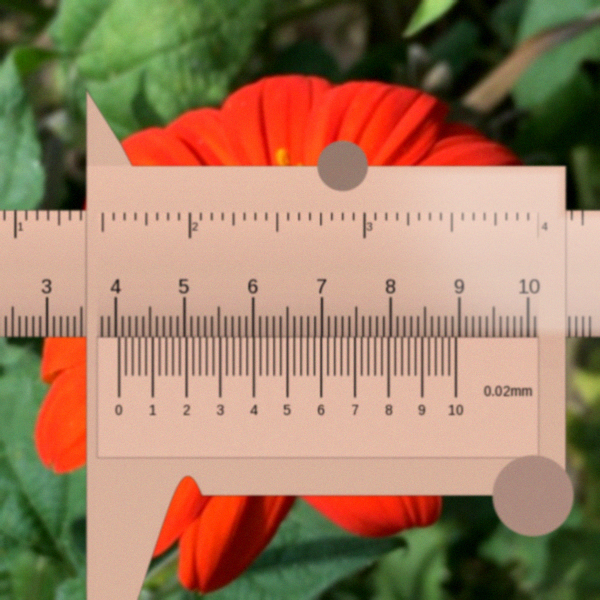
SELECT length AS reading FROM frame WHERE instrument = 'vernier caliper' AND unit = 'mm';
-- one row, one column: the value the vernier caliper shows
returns 40.5 mm
